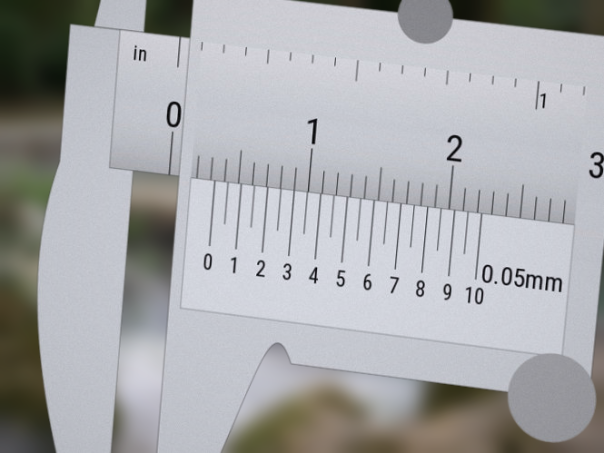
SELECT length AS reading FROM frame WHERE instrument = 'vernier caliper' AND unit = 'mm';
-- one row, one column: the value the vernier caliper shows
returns 3.3 mm
